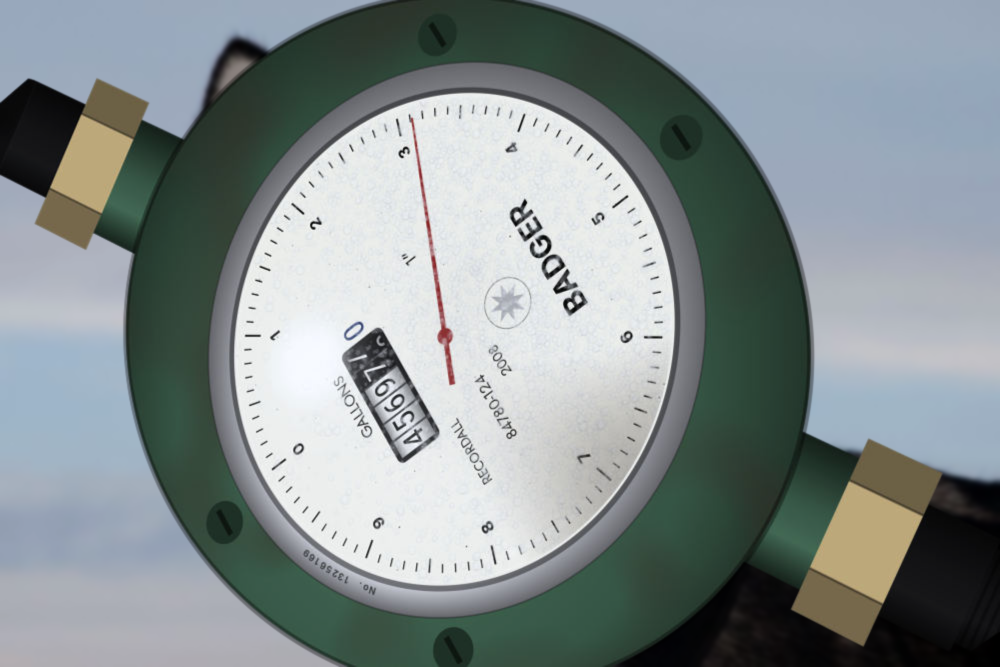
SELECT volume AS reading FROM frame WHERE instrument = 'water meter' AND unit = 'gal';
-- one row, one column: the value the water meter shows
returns 4569773.1 gal
